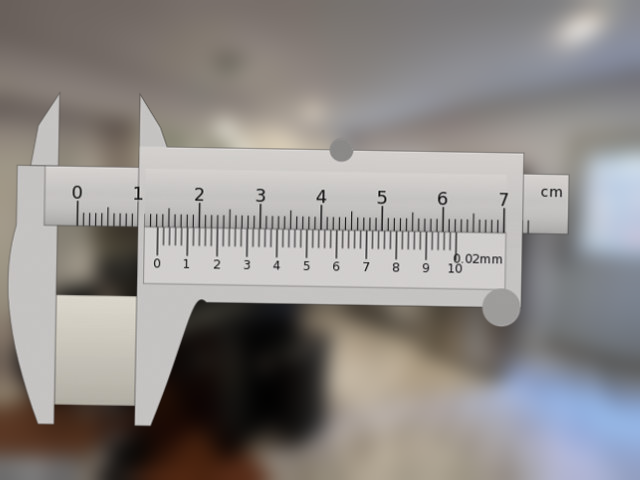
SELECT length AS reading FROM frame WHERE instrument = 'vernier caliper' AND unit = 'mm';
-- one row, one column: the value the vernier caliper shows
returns 13.2 mm
